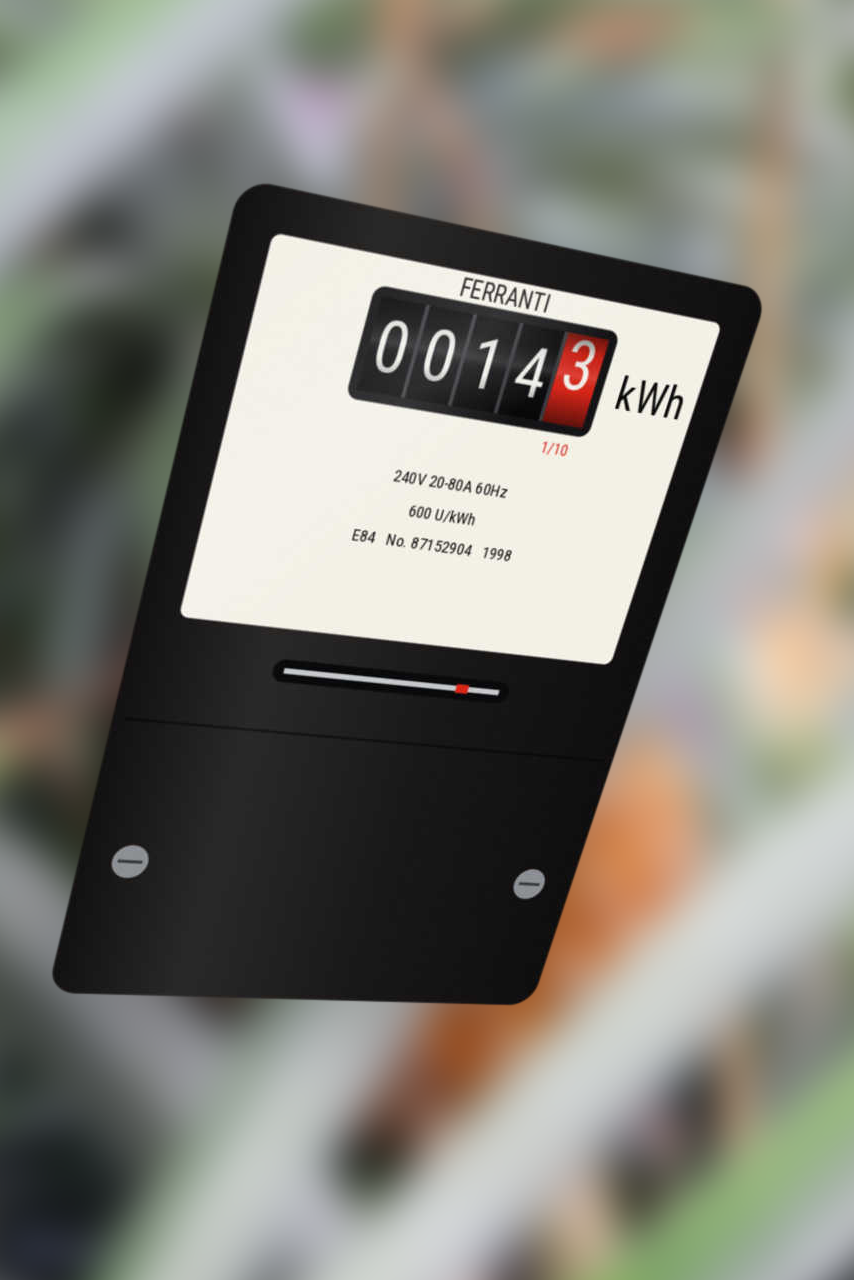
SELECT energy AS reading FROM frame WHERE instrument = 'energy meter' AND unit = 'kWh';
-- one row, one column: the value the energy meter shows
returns 14.3 kWh
